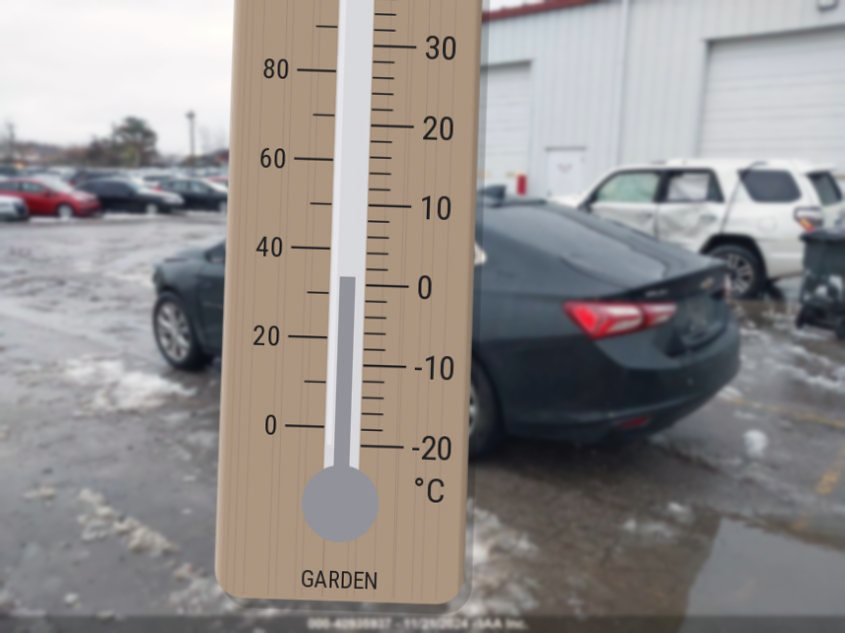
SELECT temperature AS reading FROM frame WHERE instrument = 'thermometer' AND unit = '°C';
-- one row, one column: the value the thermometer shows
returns 1 °C
